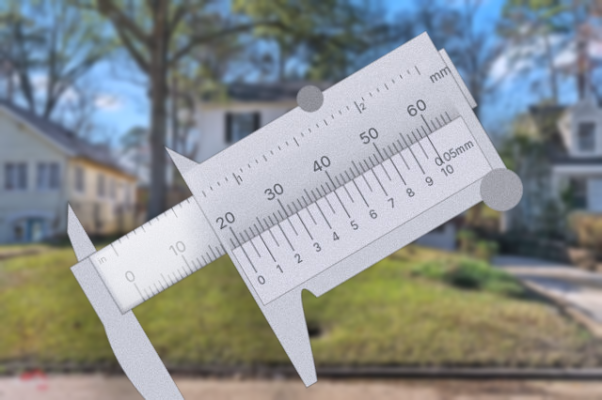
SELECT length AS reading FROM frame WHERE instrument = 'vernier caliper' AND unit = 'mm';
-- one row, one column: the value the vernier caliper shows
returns 20.0 mm
